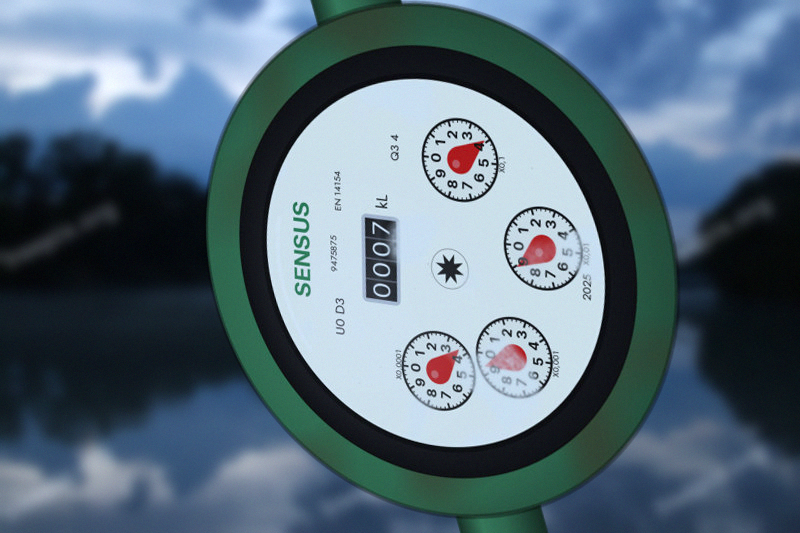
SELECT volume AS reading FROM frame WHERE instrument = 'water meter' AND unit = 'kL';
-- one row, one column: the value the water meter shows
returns 7.3893 kL
